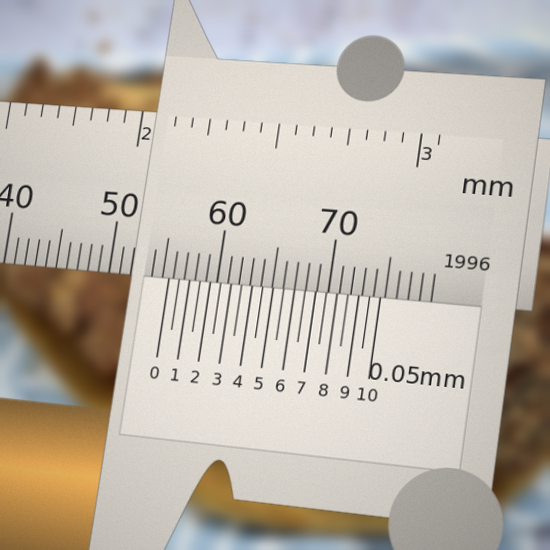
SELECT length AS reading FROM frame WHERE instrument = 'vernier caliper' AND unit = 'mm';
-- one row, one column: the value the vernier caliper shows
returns 55.6 mm
